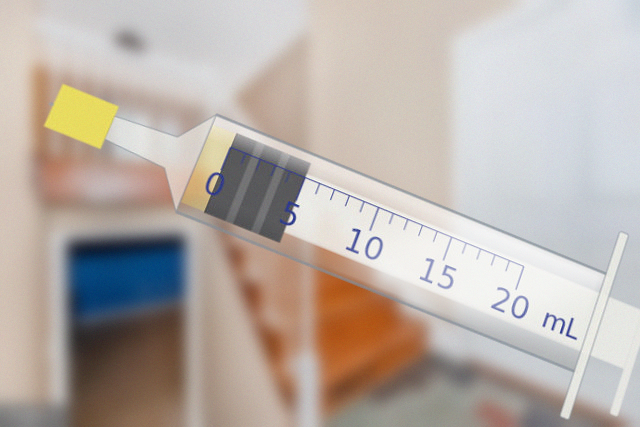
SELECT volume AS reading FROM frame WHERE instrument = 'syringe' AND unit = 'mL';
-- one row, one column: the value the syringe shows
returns 0 mL
